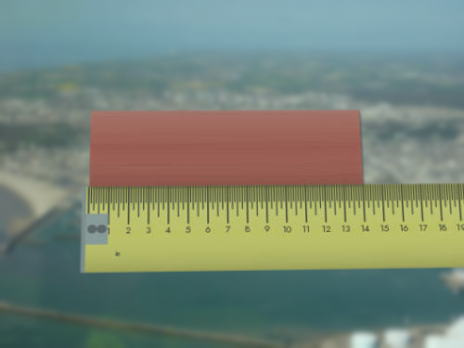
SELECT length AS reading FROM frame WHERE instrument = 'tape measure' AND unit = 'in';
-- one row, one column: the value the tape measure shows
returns 14 in
